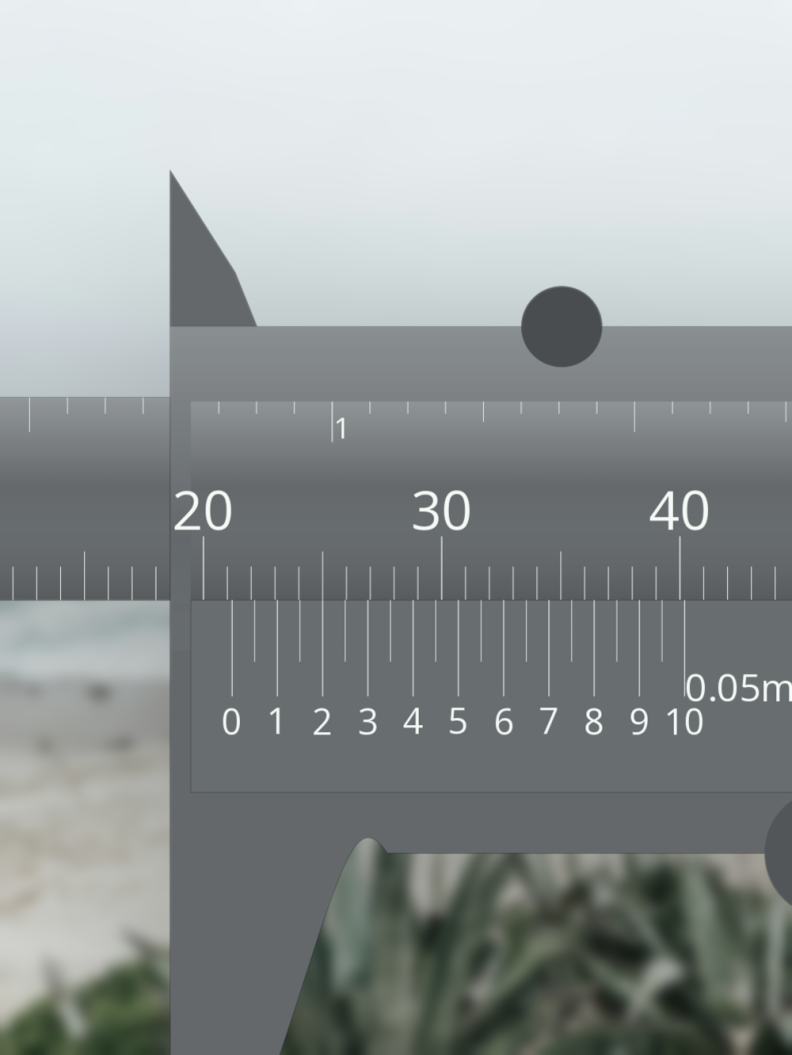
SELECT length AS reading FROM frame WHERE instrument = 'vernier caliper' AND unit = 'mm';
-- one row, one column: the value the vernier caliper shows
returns 21.20 mm
